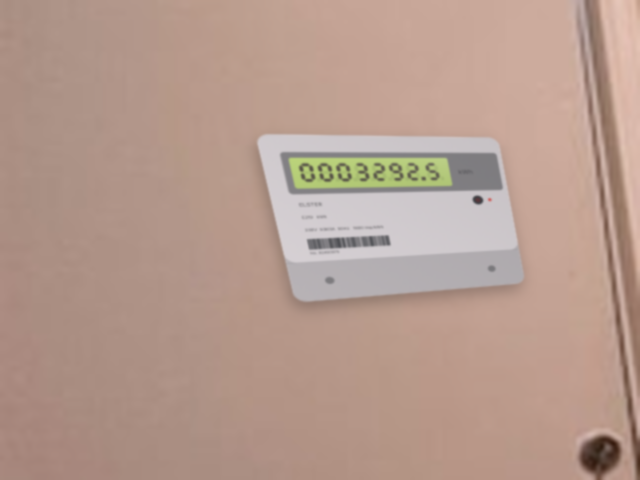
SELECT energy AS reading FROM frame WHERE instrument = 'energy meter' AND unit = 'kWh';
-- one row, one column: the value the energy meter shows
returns 3292.5 kWh
